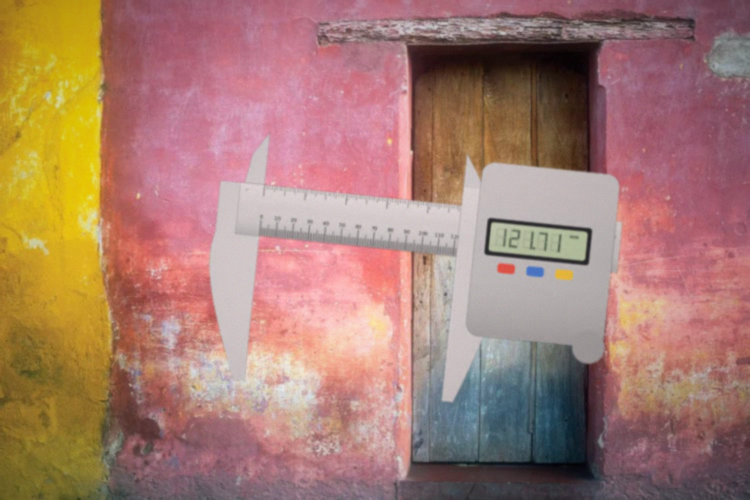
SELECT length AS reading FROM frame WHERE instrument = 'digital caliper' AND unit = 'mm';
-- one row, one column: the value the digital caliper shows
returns 121.71 mm
